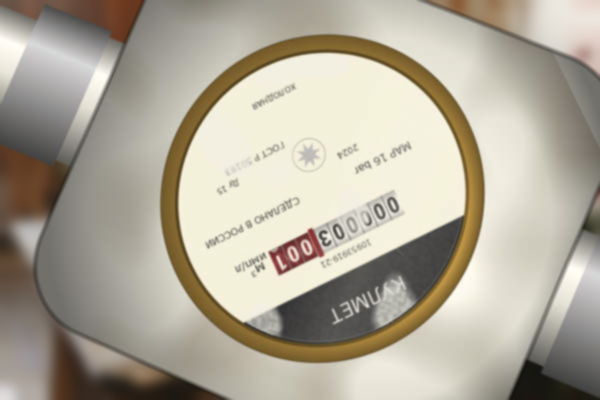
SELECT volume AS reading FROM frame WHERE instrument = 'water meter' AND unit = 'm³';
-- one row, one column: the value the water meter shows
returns 3.001 m³
